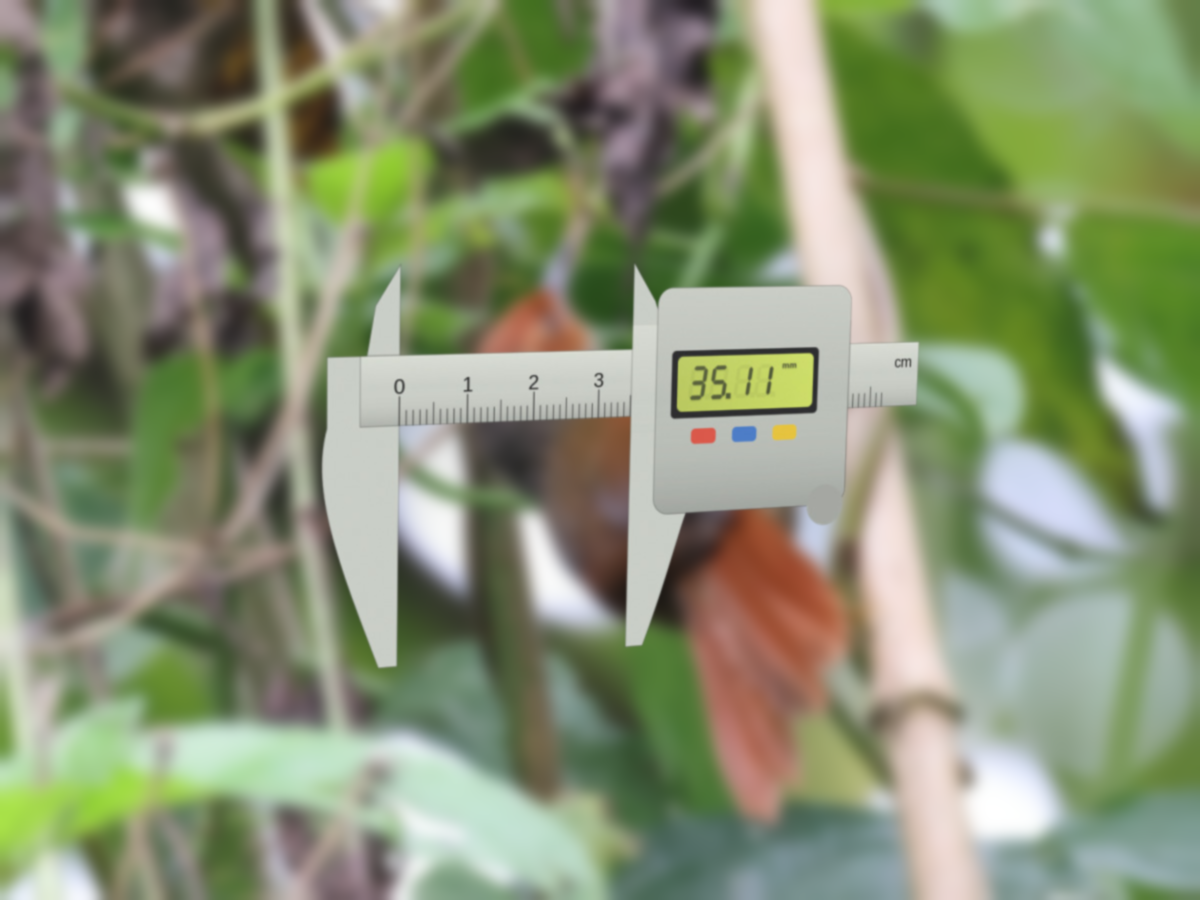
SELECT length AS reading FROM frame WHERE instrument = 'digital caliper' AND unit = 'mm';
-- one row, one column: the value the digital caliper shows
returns 35.11 mm
